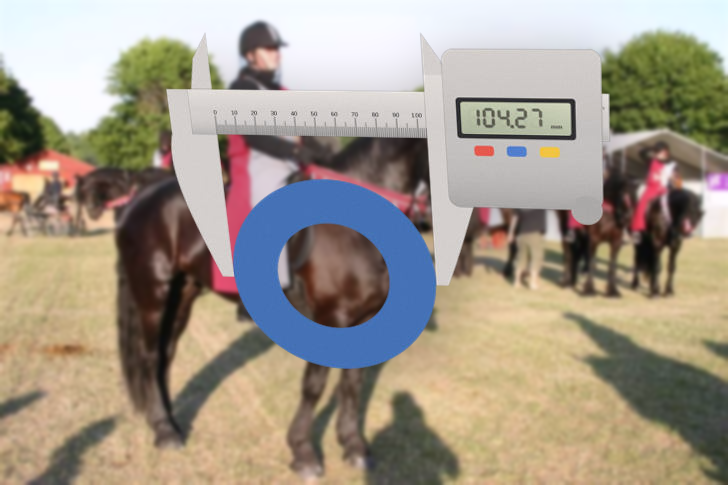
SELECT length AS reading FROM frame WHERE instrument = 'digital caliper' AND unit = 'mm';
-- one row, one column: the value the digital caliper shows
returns 104.27 mm
